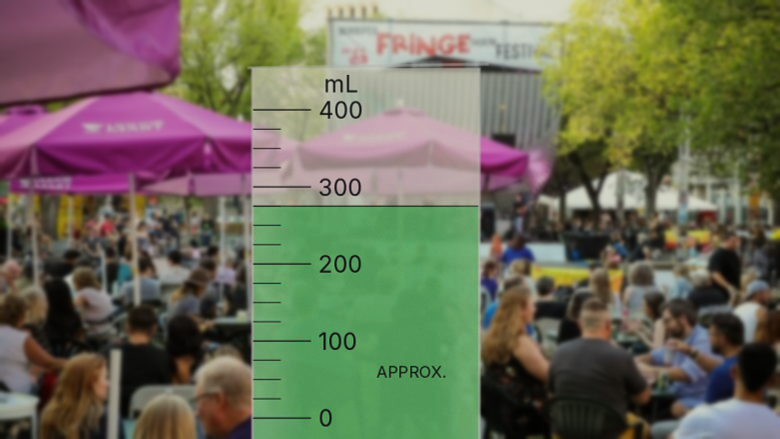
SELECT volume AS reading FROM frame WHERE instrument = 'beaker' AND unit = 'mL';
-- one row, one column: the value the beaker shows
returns 275 mL
